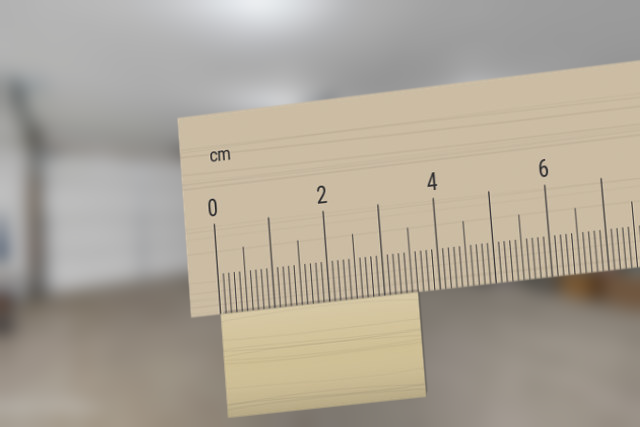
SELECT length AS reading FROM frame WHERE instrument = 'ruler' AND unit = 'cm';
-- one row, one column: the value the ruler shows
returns 3.6 cm
